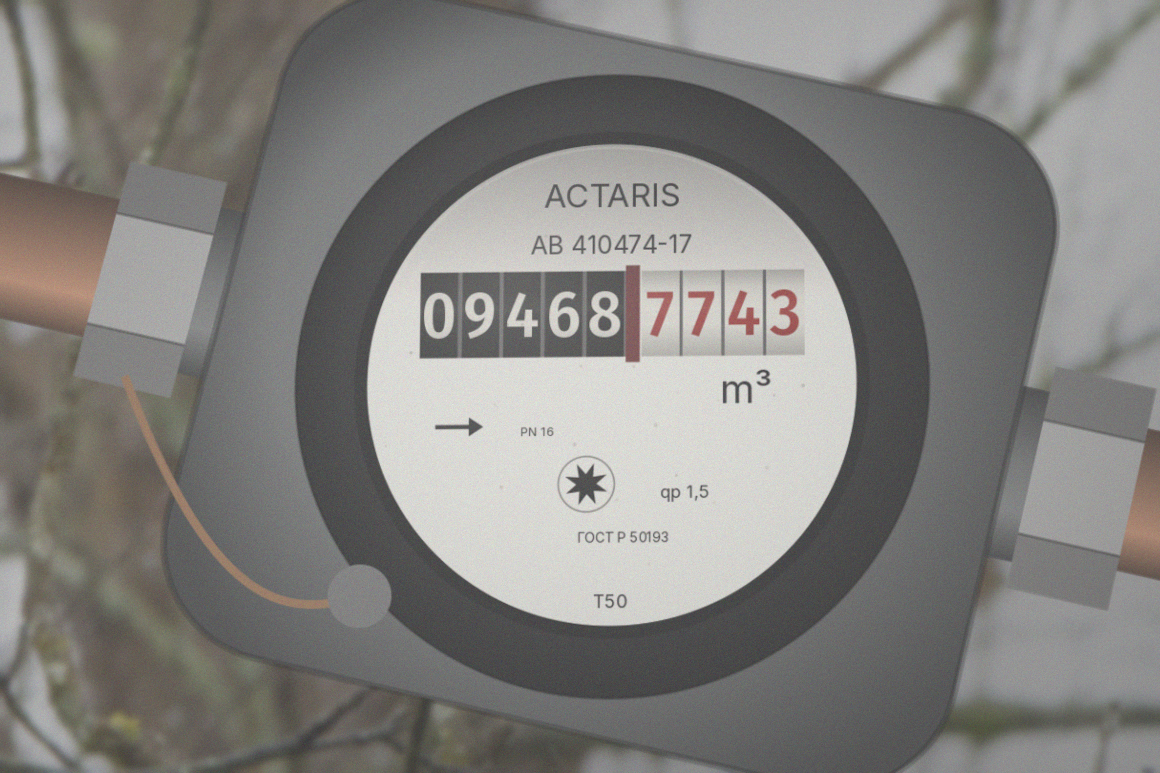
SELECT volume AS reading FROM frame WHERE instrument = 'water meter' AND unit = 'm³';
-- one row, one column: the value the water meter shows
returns 9468.7743 m³
